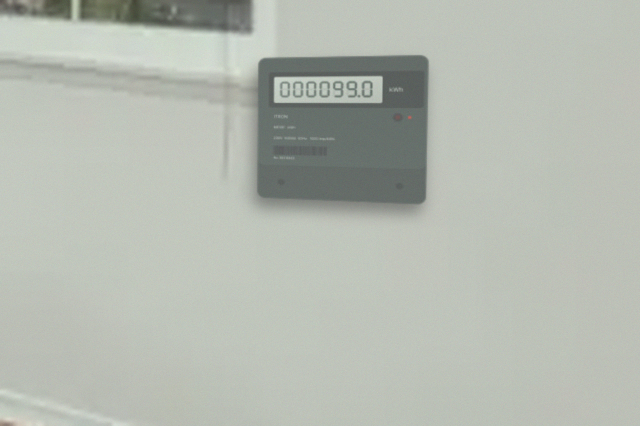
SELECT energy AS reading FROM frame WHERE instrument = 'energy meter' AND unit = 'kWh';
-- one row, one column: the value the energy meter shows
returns 99.0 kWh
